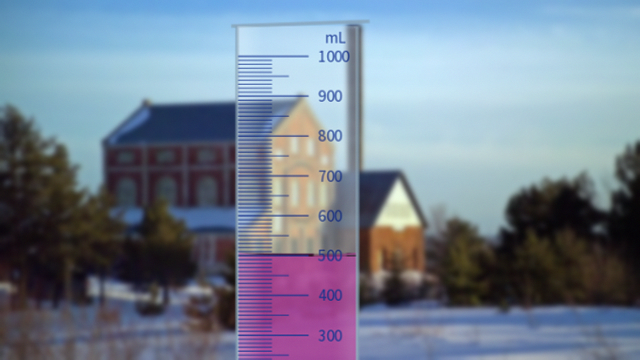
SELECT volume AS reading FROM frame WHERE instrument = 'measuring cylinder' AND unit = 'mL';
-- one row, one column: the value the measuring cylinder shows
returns 500 mL
